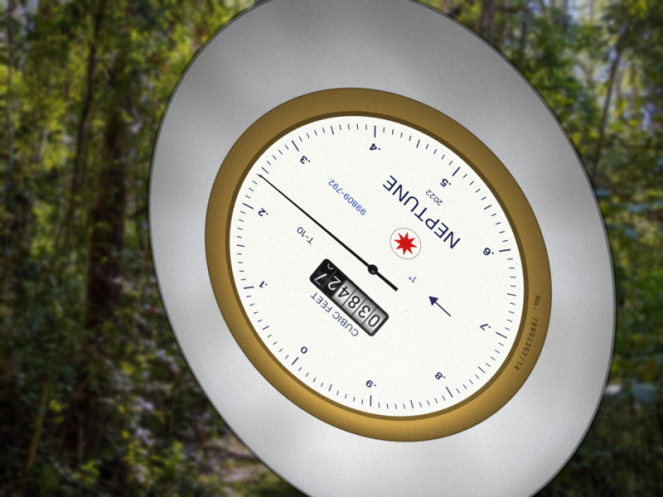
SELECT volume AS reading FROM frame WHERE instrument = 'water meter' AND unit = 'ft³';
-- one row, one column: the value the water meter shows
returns 38427.24 ft³
